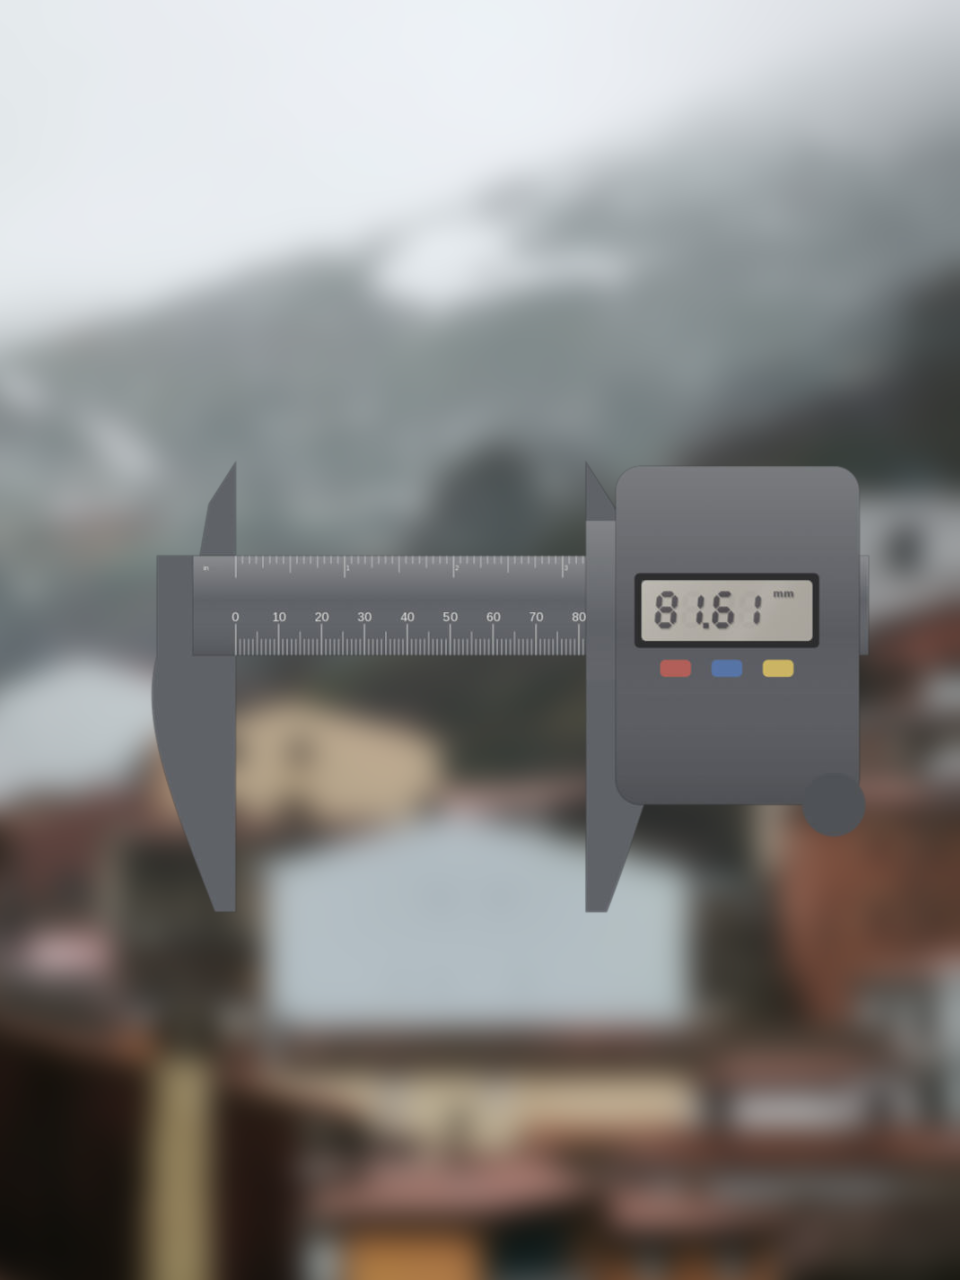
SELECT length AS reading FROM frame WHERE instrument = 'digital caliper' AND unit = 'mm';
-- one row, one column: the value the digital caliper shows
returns 81.61 mm
